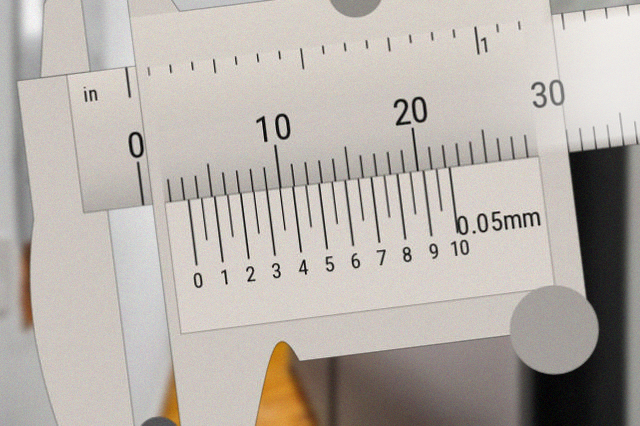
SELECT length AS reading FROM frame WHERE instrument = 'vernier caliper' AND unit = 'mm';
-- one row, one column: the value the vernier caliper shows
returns 3.3 mm
